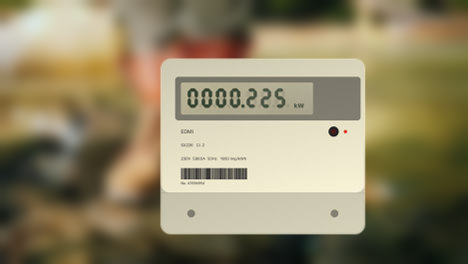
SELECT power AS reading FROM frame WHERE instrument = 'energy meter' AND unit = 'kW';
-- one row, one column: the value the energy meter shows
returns 0.225 kW
